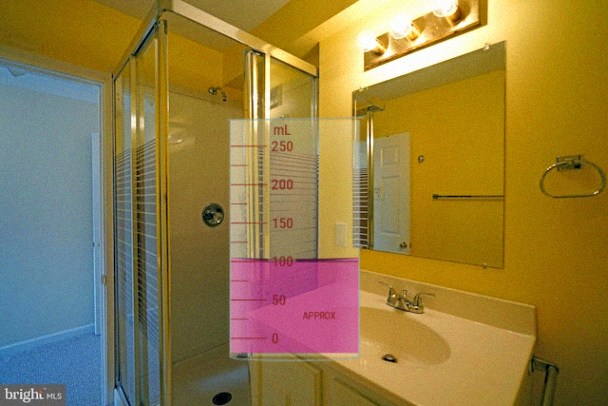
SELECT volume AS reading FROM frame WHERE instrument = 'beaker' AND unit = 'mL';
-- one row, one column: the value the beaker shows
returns 100 mL
